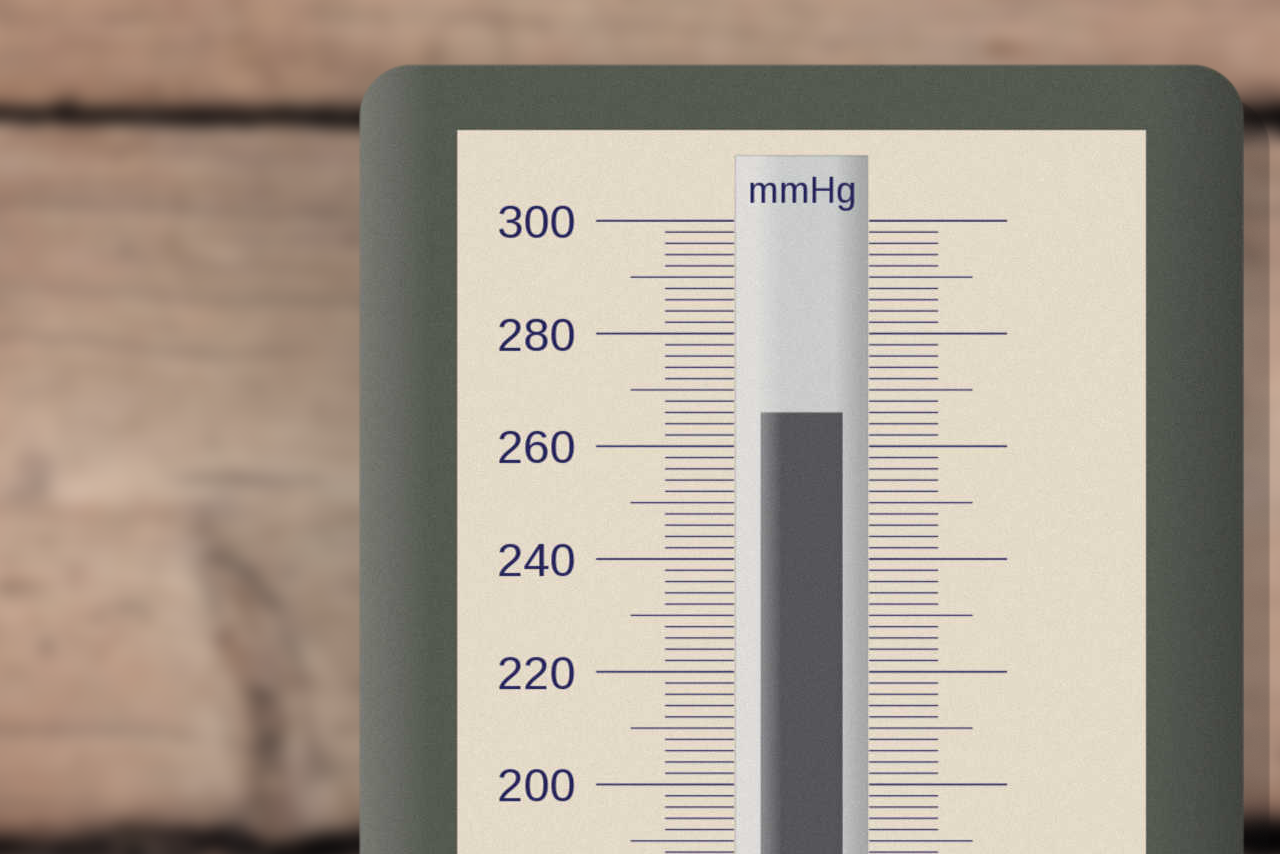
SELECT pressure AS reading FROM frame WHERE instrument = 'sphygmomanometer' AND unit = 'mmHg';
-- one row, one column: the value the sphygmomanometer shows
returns 266 mmHg
